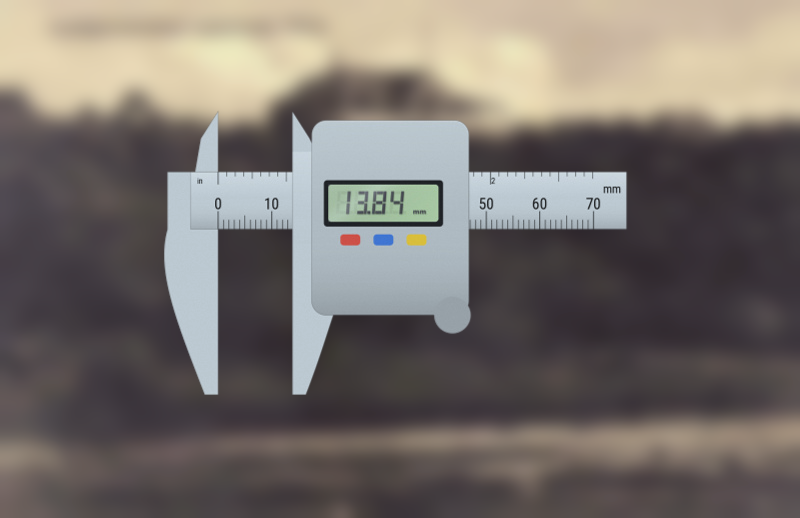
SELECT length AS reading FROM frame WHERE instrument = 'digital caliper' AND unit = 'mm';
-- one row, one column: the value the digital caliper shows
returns 13.84 mm
